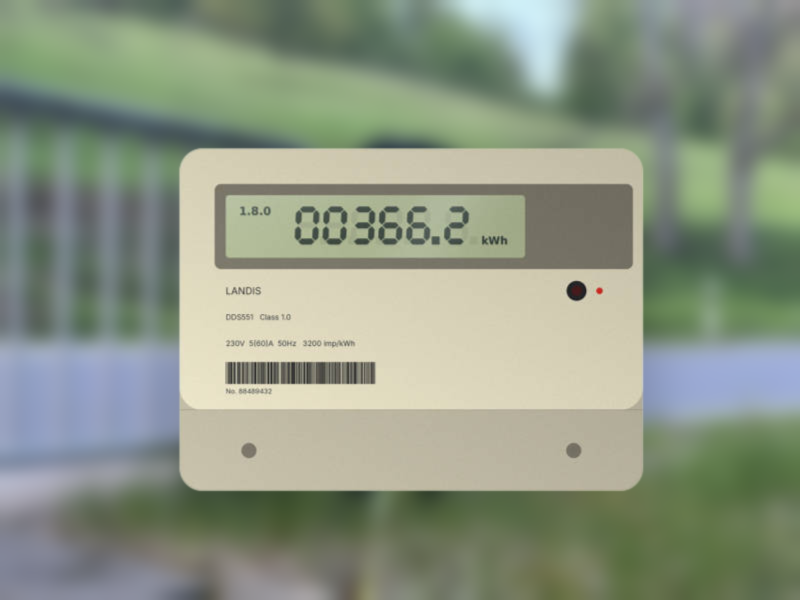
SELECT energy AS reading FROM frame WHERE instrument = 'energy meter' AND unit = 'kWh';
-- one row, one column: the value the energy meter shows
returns 366.2 kWh
